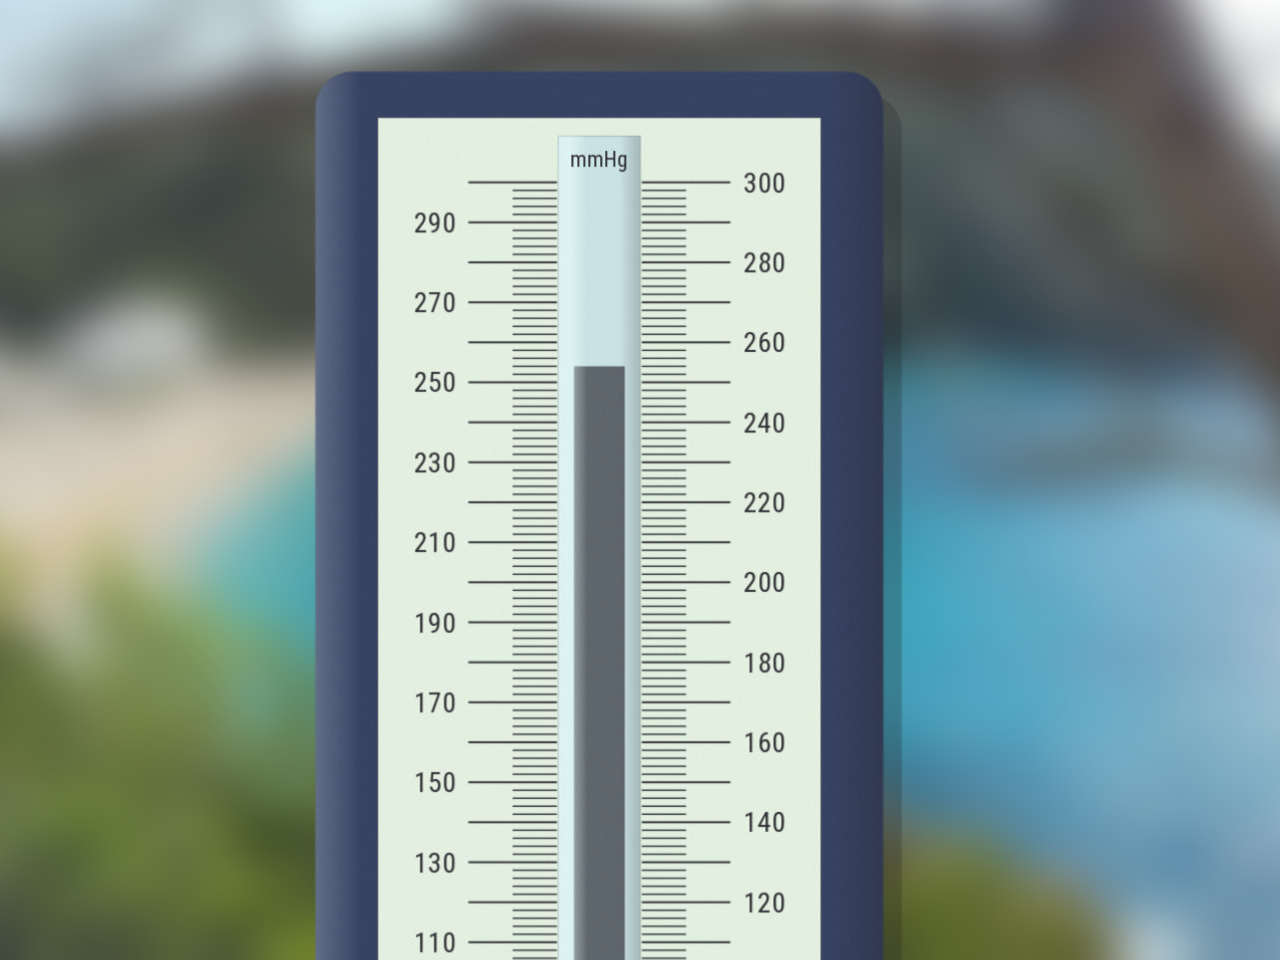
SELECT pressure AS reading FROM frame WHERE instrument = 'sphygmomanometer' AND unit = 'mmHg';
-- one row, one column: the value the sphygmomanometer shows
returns 254 mmHg
